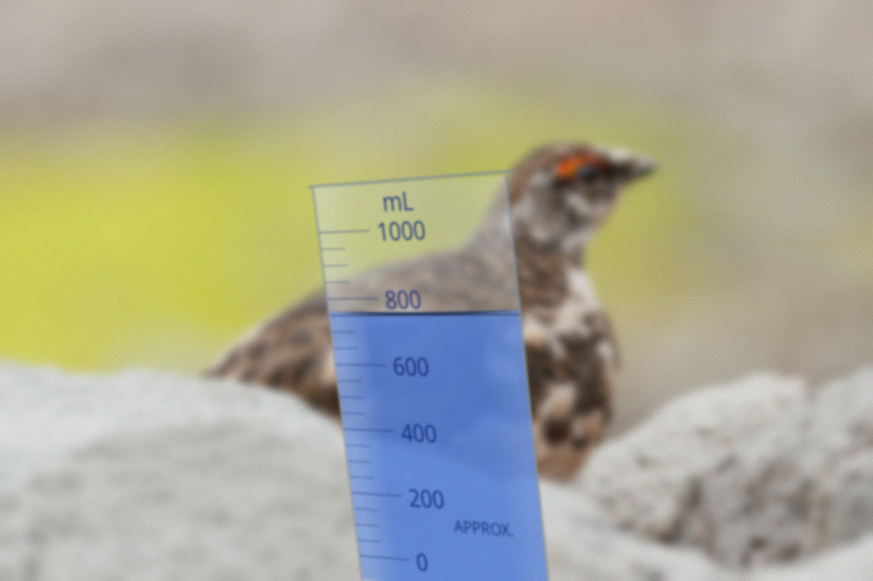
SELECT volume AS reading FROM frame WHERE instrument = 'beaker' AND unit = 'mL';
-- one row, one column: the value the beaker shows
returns 750 mL
